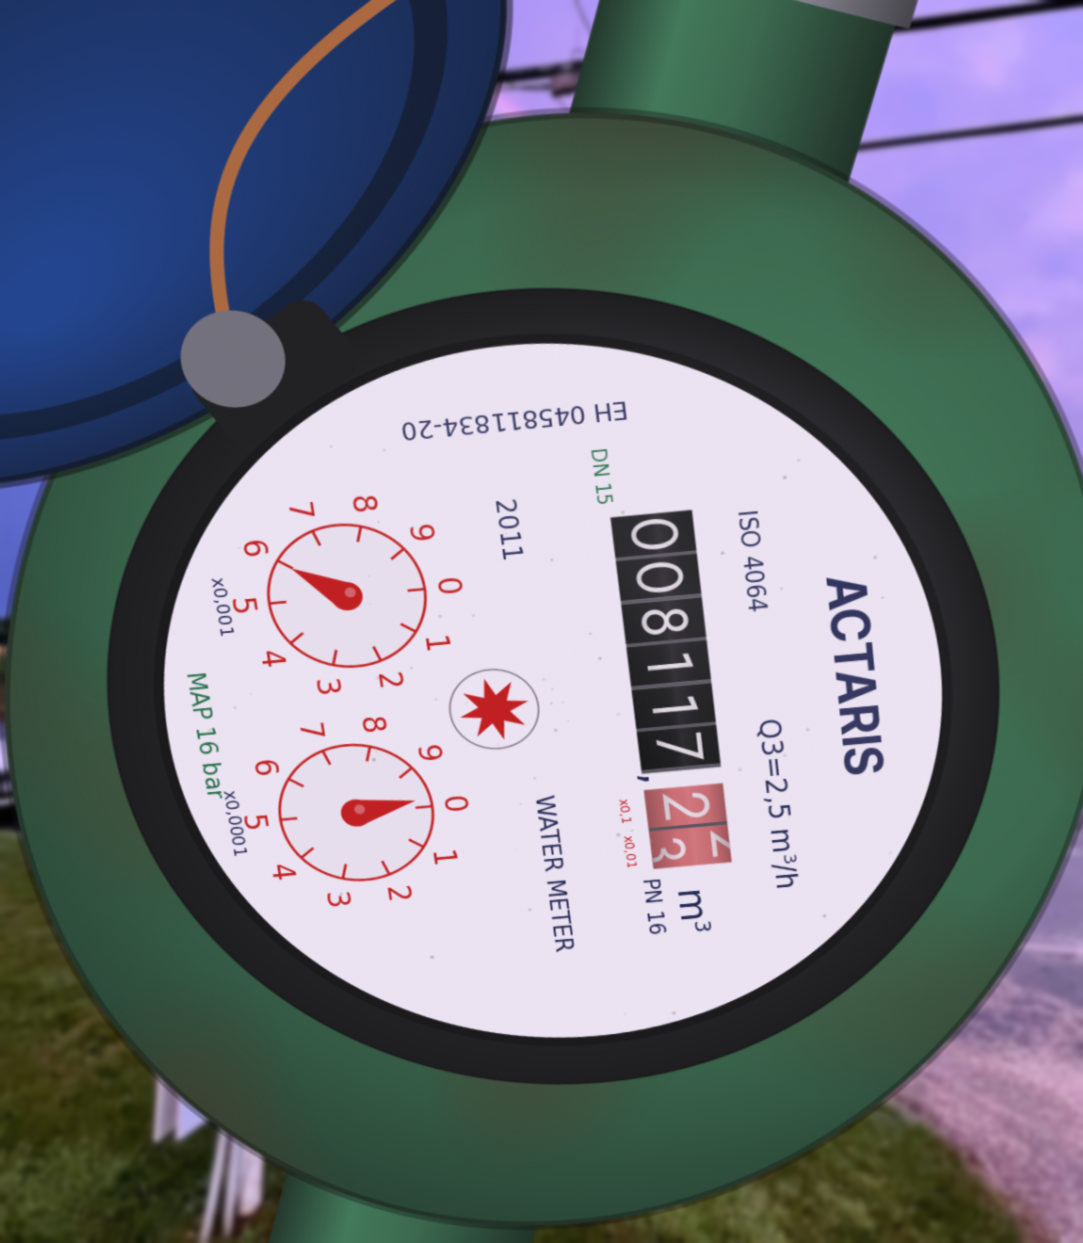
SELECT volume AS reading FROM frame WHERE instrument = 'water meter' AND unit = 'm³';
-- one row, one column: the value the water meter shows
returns 8117.2259 m³
